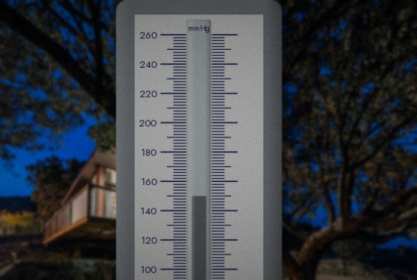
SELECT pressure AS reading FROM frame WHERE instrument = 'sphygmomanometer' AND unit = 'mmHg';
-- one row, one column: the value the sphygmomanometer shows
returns 150 mmHg
